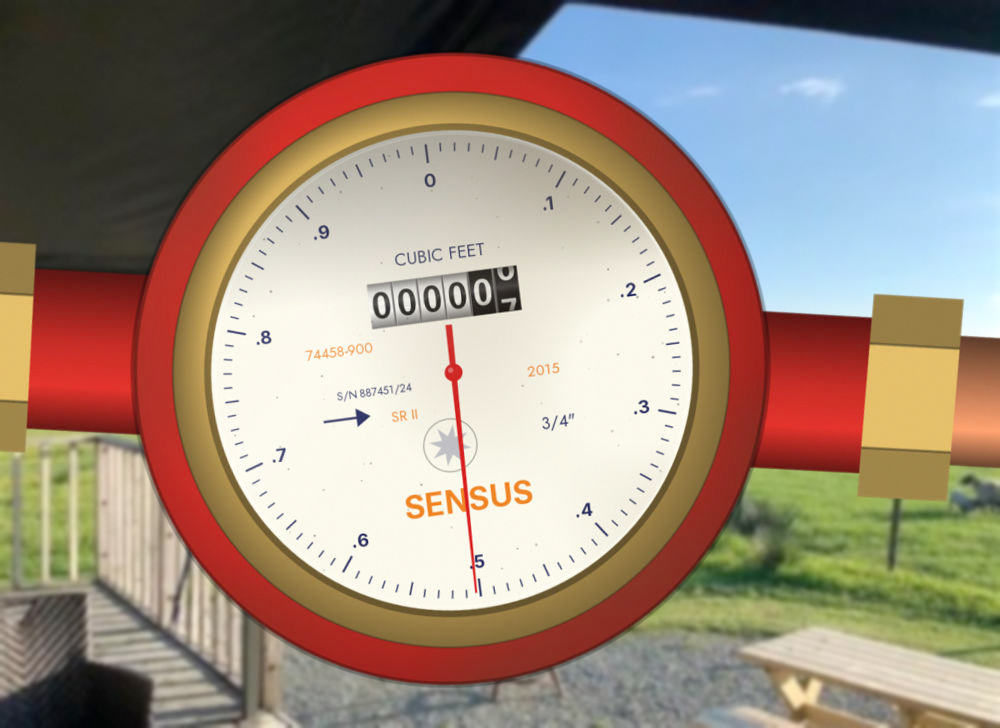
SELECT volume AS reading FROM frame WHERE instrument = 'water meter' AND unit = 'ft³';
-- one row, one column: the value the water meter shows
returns 6.50 ft³
